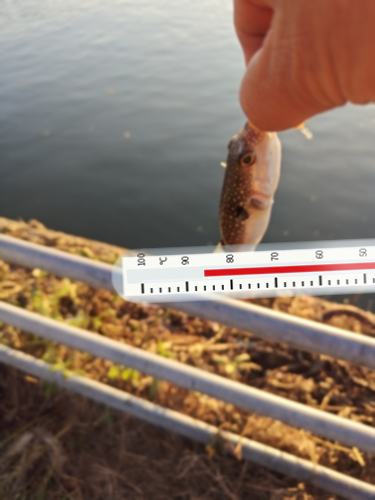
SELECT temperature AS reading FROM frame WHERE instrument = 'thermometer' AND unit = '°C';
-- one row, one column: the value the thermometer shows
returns 86 °C
